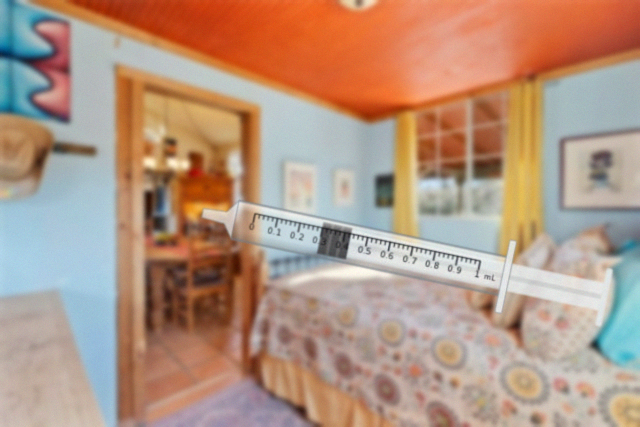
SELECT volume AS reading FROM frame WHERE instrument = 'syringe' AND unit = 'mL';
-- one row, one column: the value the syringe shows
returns 0.3 mL
